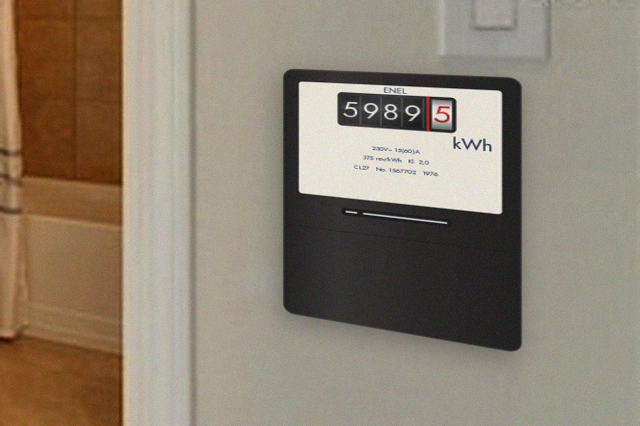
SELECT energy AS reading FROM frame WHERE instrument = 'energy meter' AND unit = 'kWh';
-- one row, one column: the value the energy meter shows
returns 5989.5 kWh
